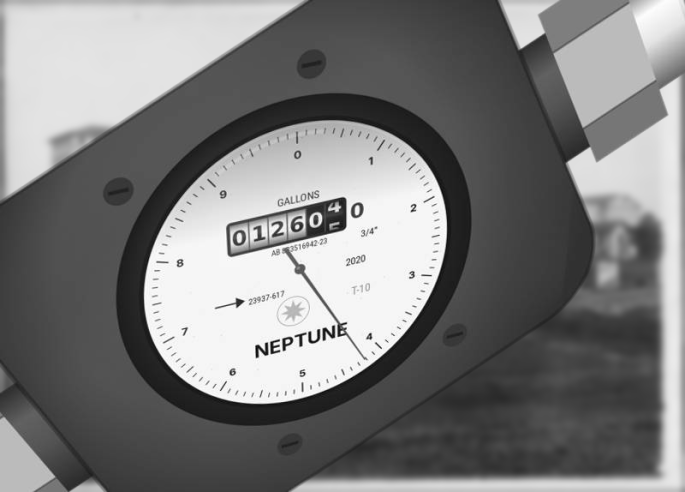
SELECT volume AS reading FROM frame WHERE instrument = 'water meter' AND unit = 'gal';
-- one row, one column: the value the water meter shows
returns 126044.2 gal
